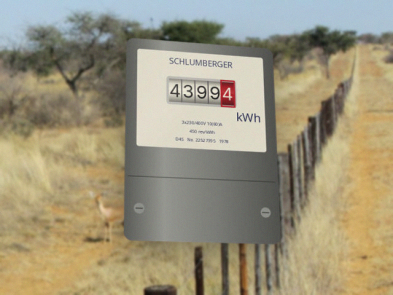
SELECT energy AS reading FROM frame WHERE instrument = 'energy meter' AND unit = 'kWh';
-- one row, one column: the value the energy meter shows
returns 4399.4 kWh
